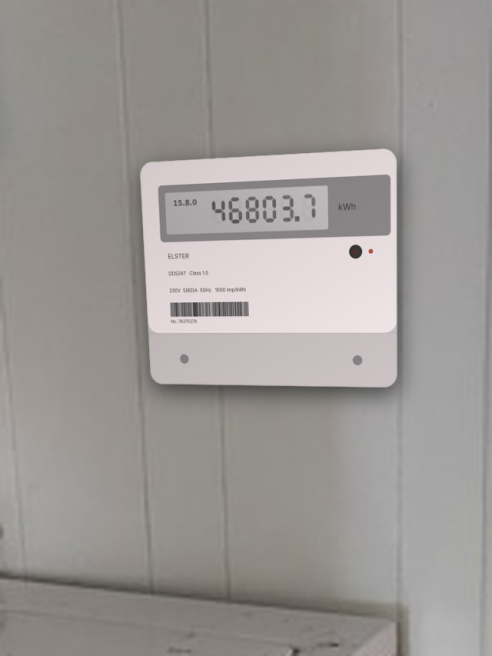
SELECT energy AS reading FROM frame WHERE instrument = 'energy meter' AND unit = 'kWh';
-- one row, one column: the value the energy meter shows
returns 46803.7 kWh
